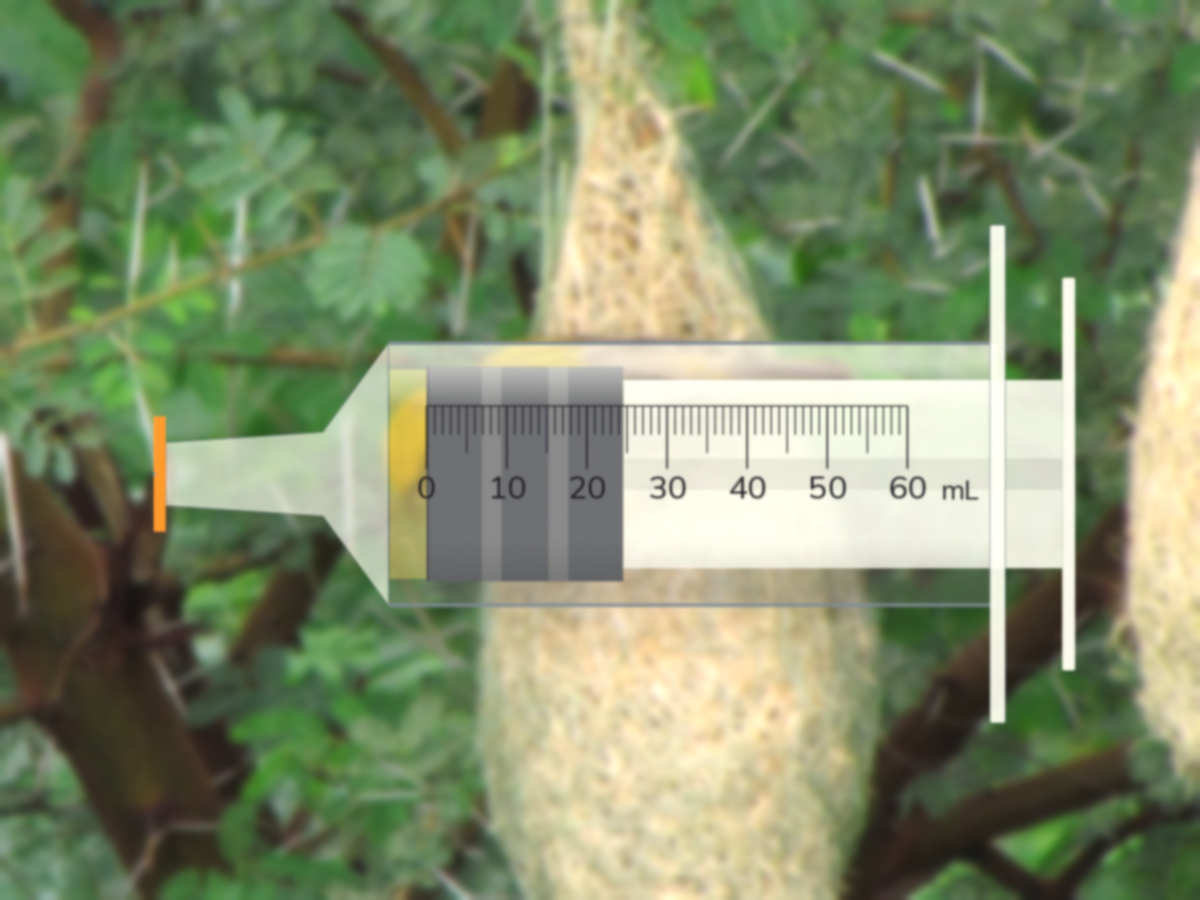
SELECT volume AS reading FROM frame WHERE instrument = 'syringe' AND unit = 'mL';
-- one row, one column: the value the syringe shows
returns 0 mL
